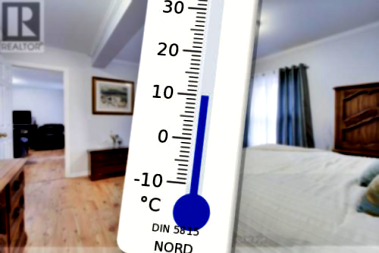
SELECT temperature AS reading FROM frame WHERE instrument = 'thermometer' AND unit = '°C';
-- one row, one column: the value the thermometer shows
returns 10 °C
